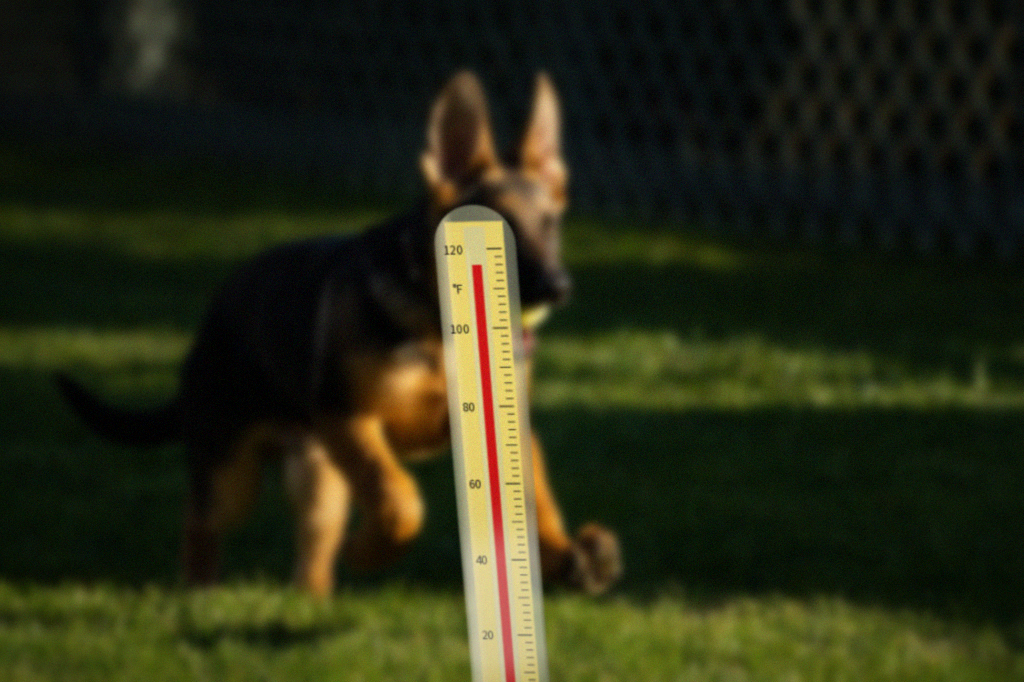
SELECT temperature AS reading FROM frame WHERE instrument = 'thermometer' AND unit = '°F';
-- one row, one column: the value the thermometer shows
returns 116 °F
